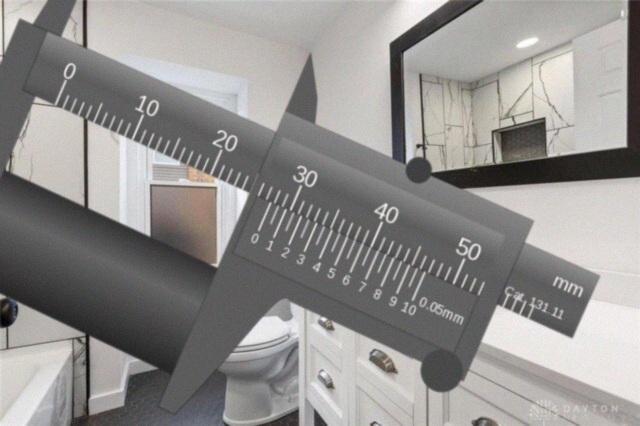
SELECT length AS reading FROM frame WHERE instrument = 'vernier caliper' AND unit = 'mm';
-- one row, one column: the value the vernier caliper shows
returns 27.6 mm
